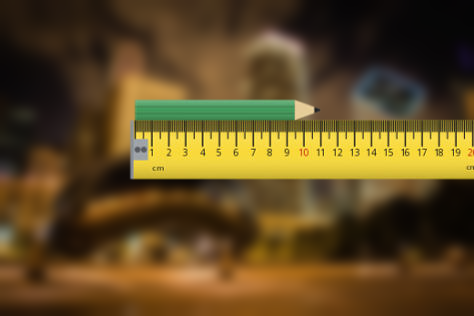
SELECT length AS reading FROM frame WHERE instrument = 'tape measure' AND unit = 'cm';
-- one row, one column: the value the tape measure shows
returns 11 cm
